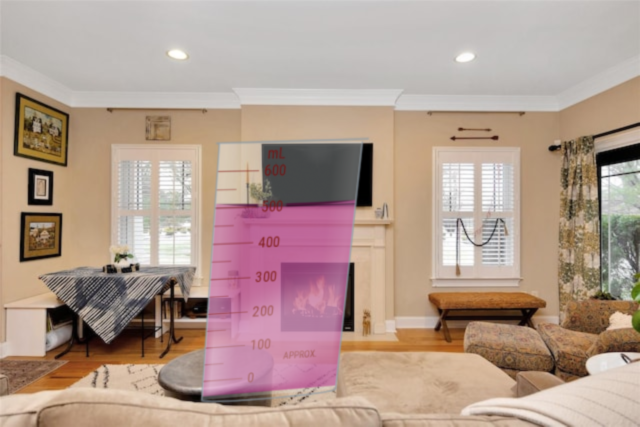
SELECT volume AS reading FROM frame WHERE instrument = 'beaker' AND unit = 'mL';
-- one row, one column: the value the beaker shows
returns 500 mL
